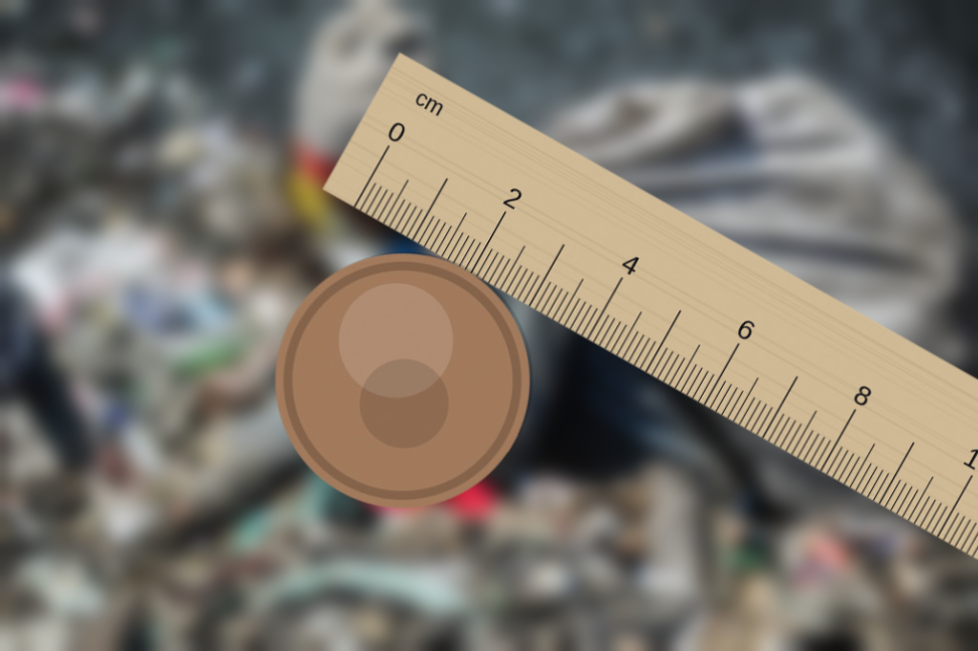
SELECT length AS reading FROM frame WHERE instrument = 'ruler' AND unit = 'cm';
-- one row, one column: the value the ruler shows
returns 3.8 cm
